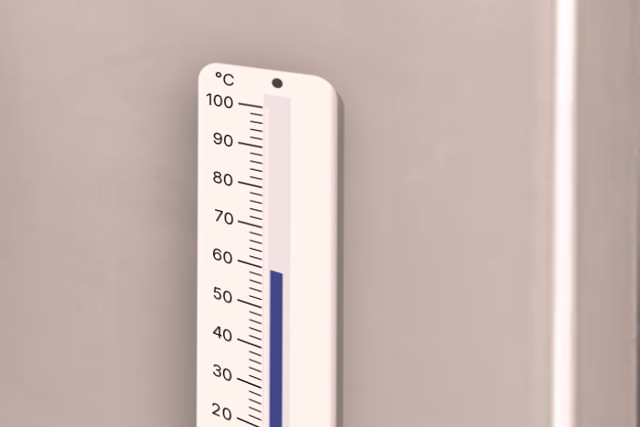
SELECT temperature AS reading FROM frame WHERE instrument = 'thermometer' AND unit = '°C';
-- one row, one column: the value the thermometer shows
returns 60 °C
